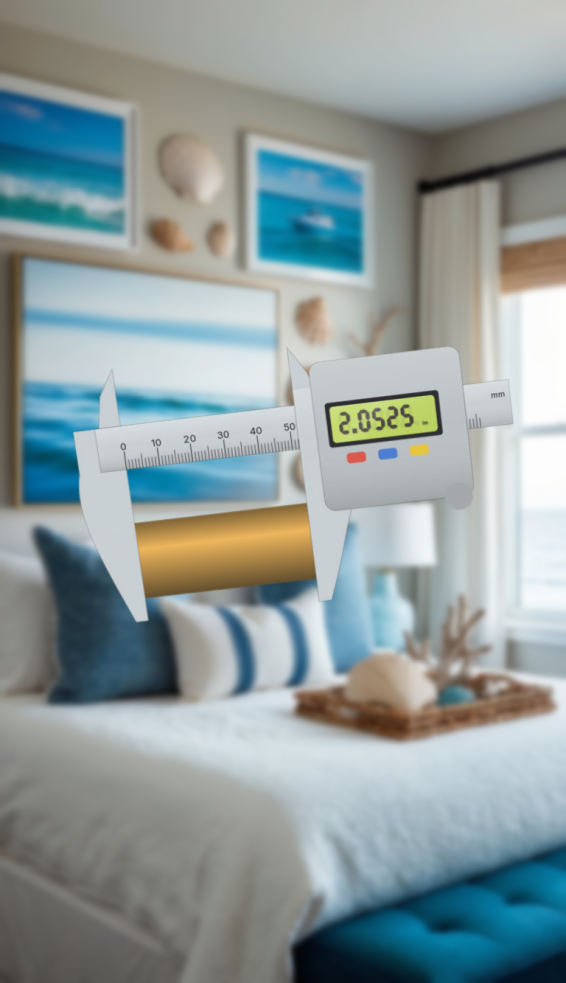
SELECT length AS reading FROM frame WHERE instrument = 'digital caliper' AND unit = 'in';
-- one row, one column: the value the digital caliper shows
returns 2.0525 in
